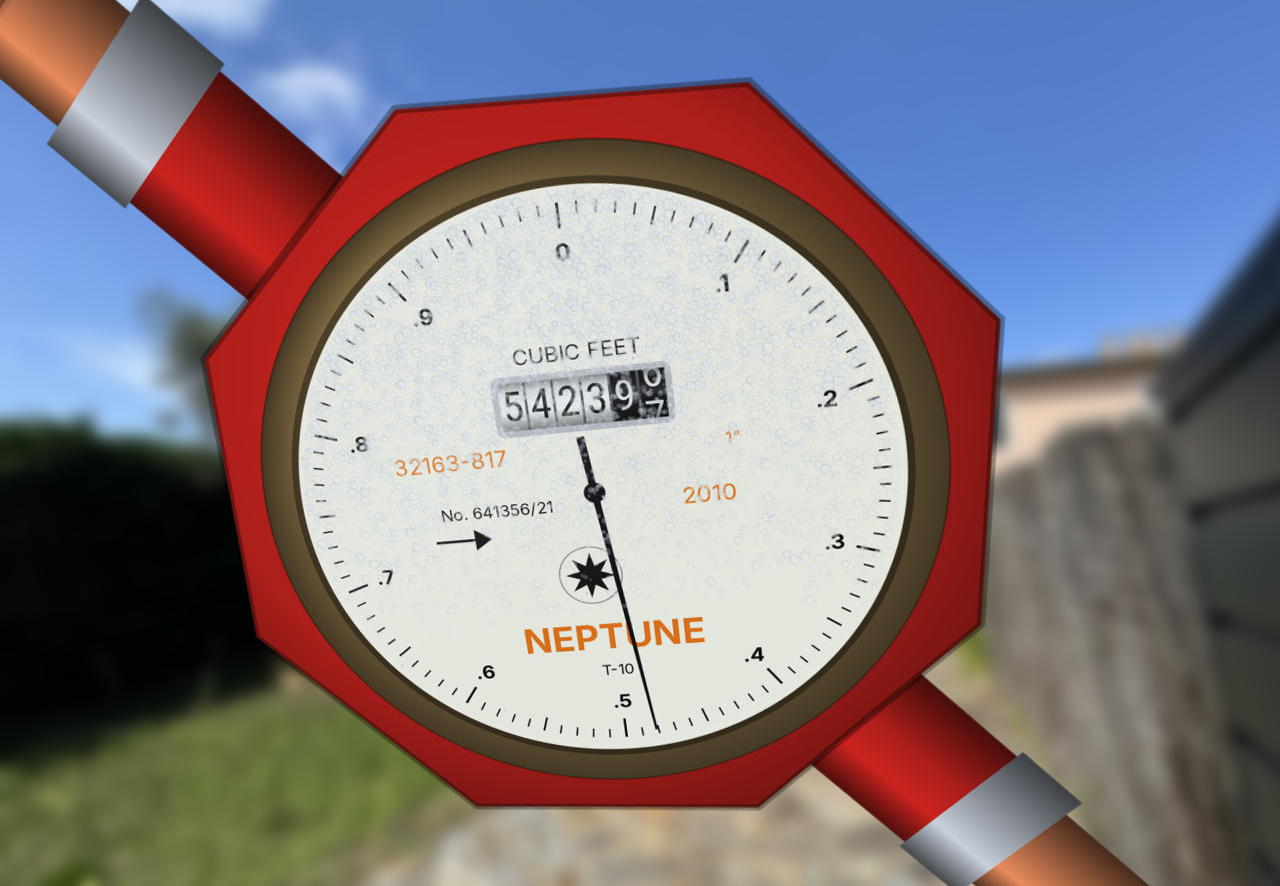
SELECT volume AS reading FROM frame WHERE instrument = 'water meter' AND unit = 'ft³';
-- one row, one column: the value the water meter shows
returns 542396.48 ft³
